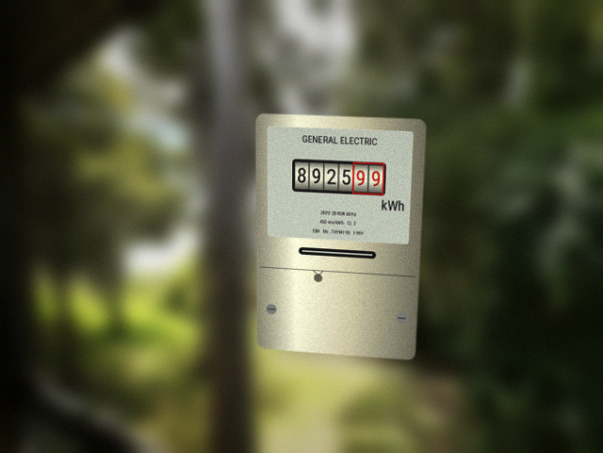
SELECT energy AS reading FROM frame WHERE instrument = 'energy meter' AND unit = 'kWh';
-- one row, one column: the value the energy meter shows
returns 8925.99 kWh
